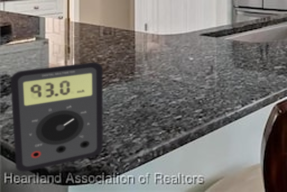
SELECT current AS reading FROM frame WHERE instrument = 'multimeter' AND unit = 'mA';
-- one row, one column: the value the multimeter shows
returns 93.0 mA
